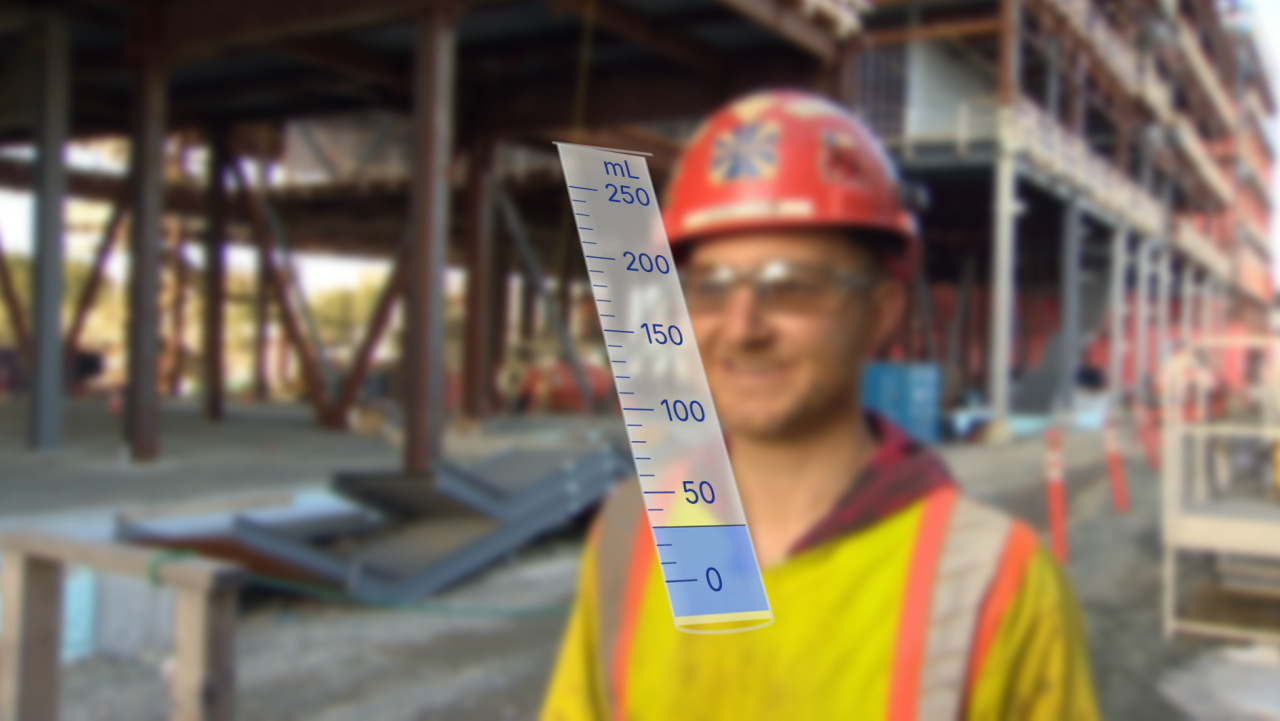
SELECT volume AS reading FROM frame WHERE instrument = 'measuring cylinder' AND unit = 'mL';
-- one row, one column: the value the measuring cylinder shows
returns 30 mL
